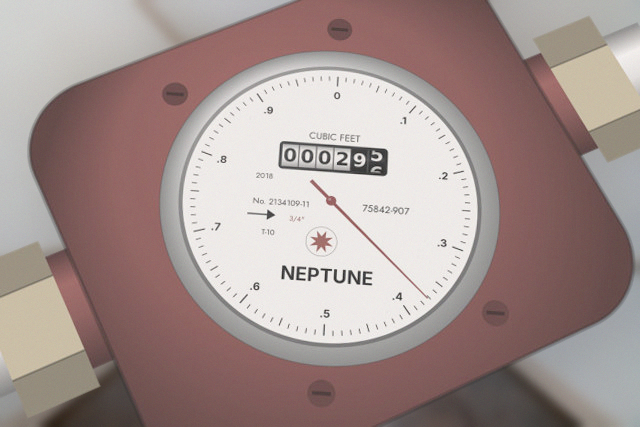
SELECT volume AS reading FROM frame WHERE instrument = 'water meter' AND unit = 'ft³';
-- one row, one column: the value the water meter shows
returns 295.37 ft³
